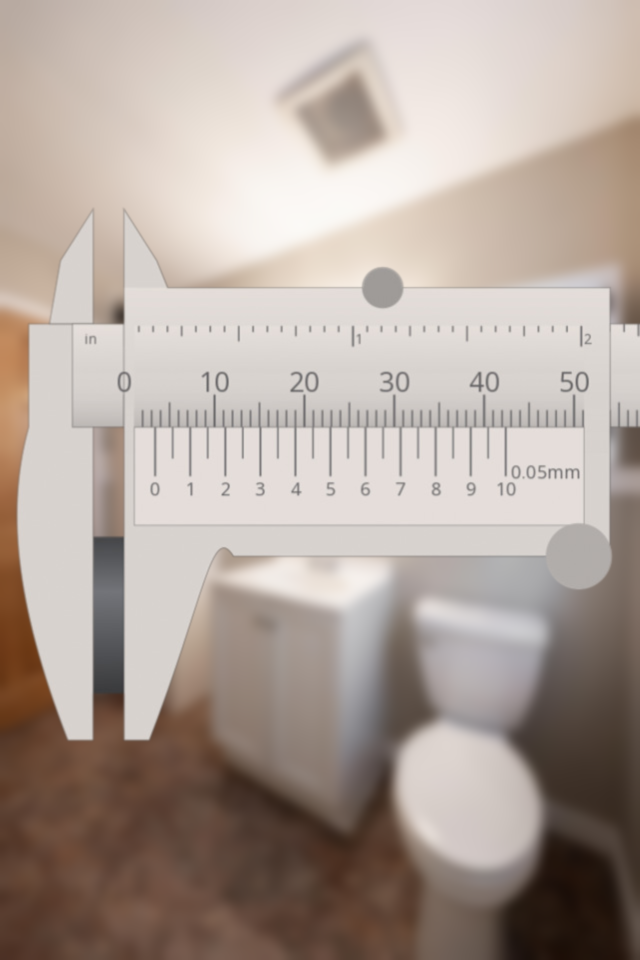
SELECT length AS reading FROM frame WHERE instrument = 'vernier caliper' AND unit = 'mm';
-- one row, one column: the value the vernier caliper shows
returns 3.4 mm
